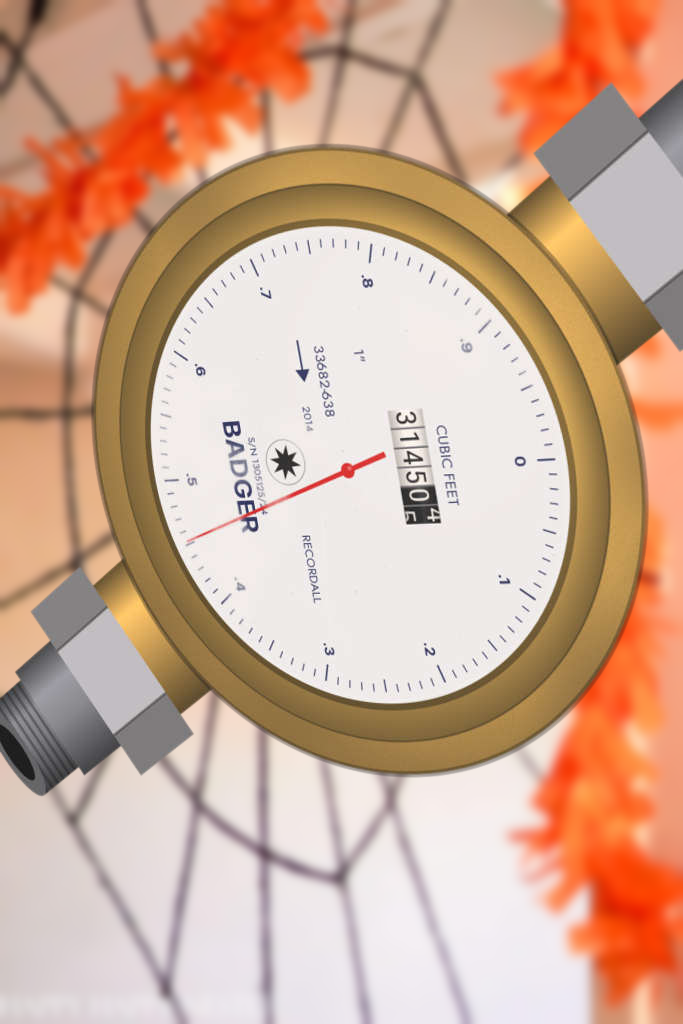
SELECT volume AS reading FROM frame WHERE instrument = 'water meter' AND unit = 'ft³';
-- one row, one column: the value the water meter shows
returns 314504.45 ft³
